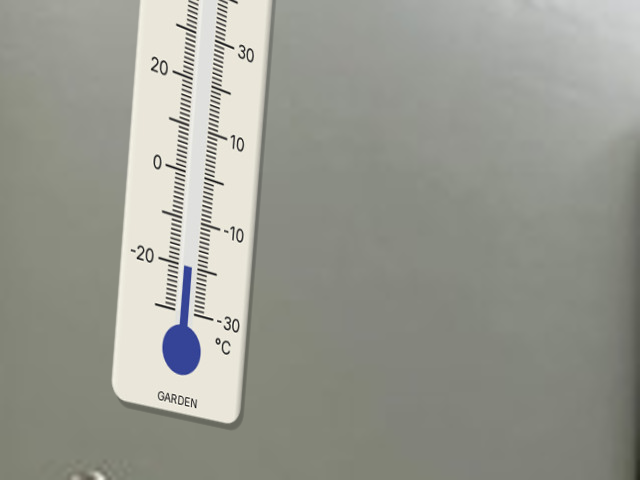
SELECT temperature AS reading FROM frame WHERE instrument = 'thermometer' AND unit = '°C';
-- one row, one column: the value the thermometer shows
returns -20 °C
